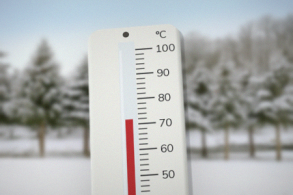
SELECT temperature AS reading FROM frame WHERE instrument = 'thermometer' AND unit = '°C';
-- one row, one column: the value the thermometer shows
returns 72 °C
